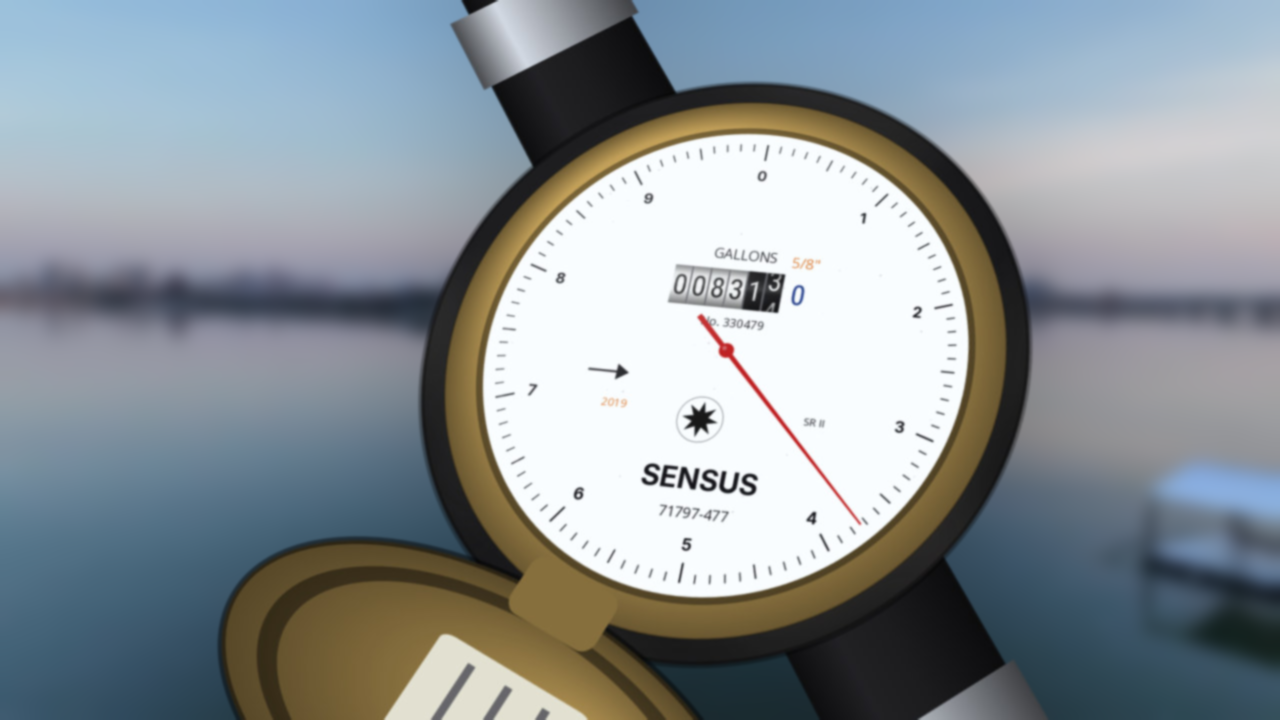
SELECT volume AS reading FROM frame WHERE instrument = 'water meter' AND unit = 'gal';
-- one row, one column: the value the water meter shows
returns 83133.7 gal
